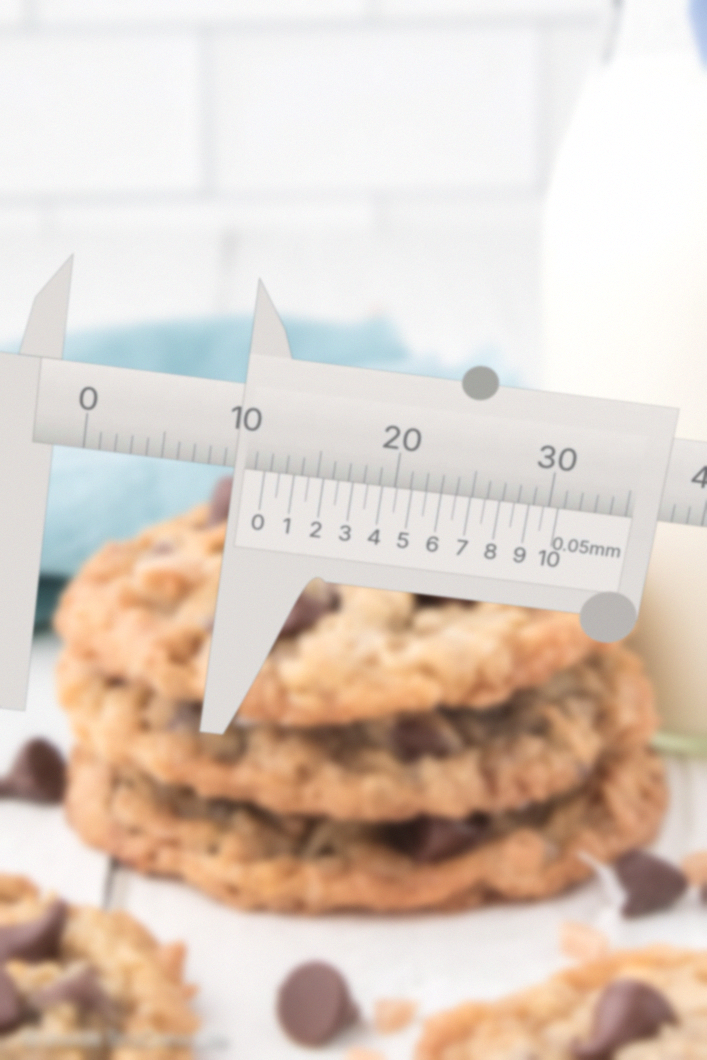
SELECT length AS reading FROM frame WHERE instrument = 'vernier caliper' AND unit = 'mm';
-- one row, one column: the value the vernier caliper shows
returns 11.6 mm
